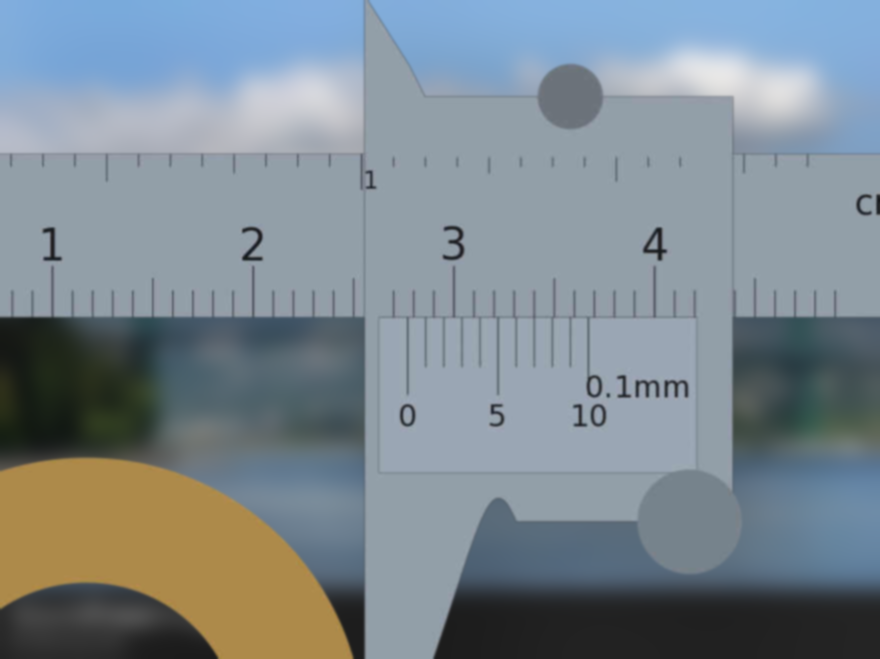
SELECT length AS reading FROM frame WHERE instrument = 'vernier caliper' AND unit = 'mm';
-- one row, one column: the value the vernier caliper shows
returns 27.7 mm
